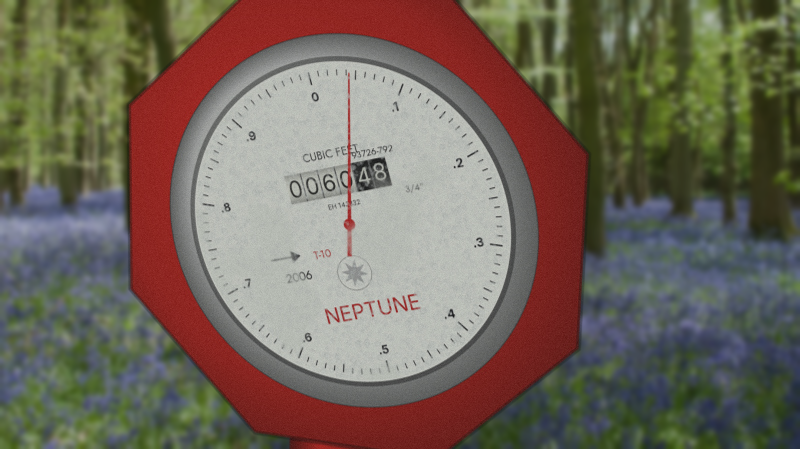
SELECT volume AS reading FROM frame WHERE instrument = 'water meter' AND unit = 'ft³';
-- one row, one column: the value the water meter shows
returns 6048.04 ft³
